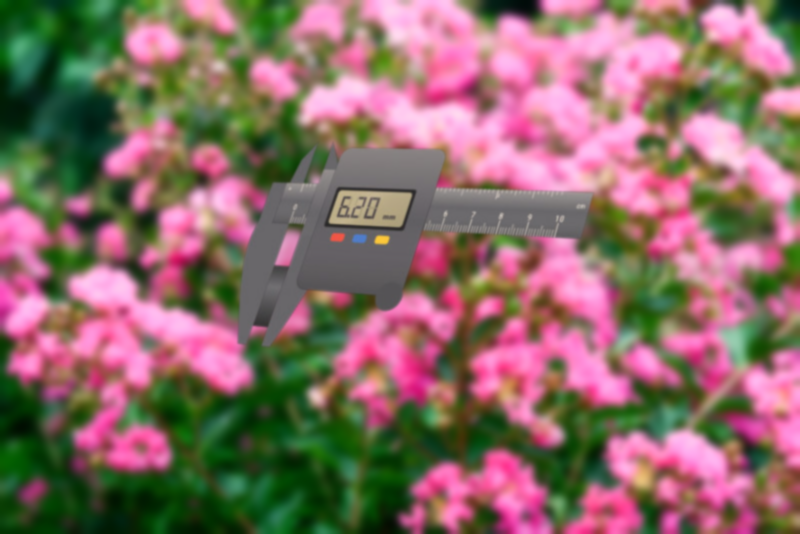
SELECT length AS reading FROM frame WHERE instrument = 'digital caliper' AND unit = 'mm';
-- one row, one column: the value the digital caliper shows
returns 6.20 mm
